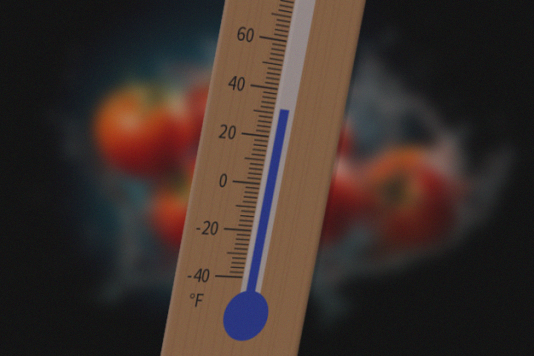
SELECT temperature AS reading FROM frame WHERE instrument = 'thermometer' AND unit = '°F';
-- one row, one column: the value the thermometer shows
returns 32 °F
